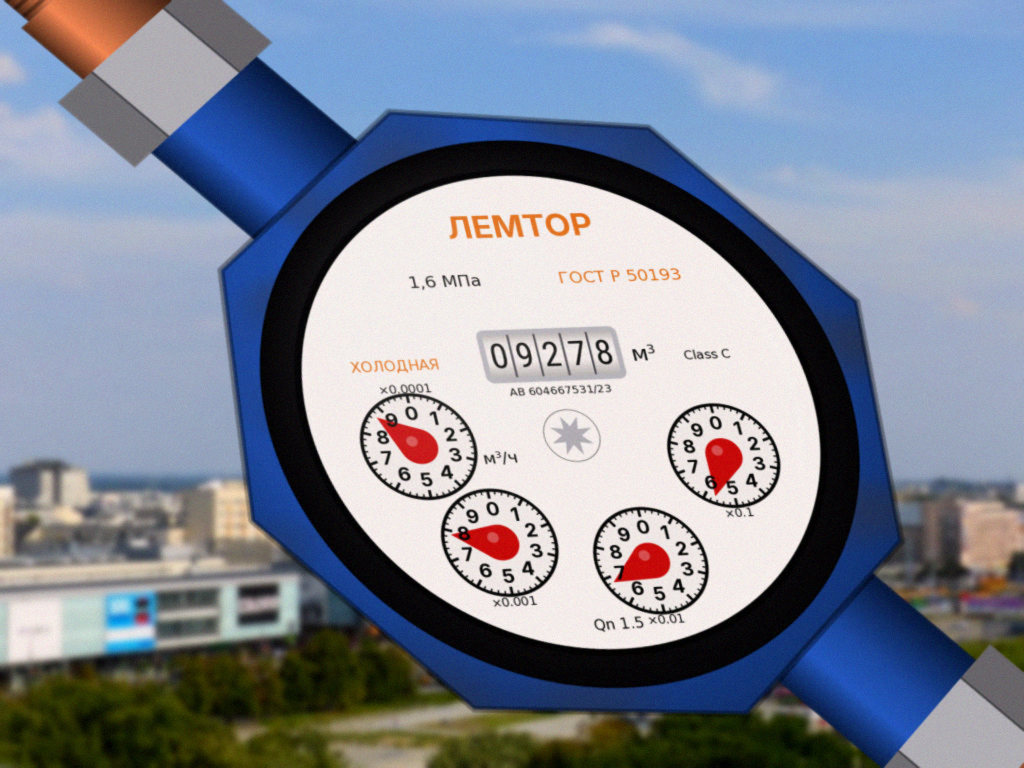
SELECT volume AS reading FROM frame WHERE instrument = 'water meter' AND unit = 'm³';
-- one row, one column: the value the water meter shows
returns 9278.5678 m³
